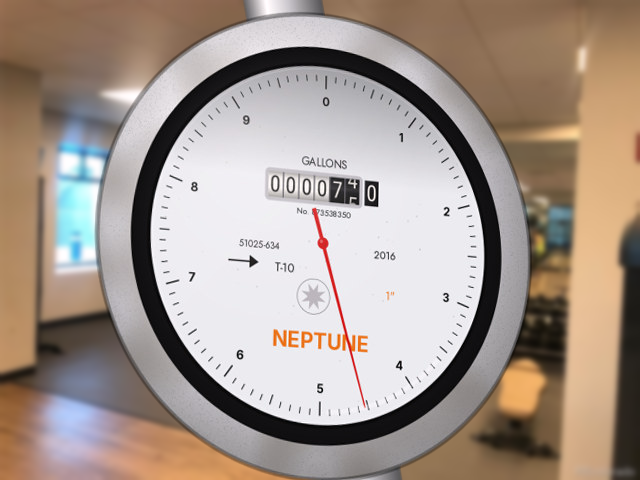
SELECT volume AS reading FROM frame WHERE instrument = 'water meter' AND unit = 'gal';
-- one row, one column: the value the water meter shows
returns 744.5 gal
